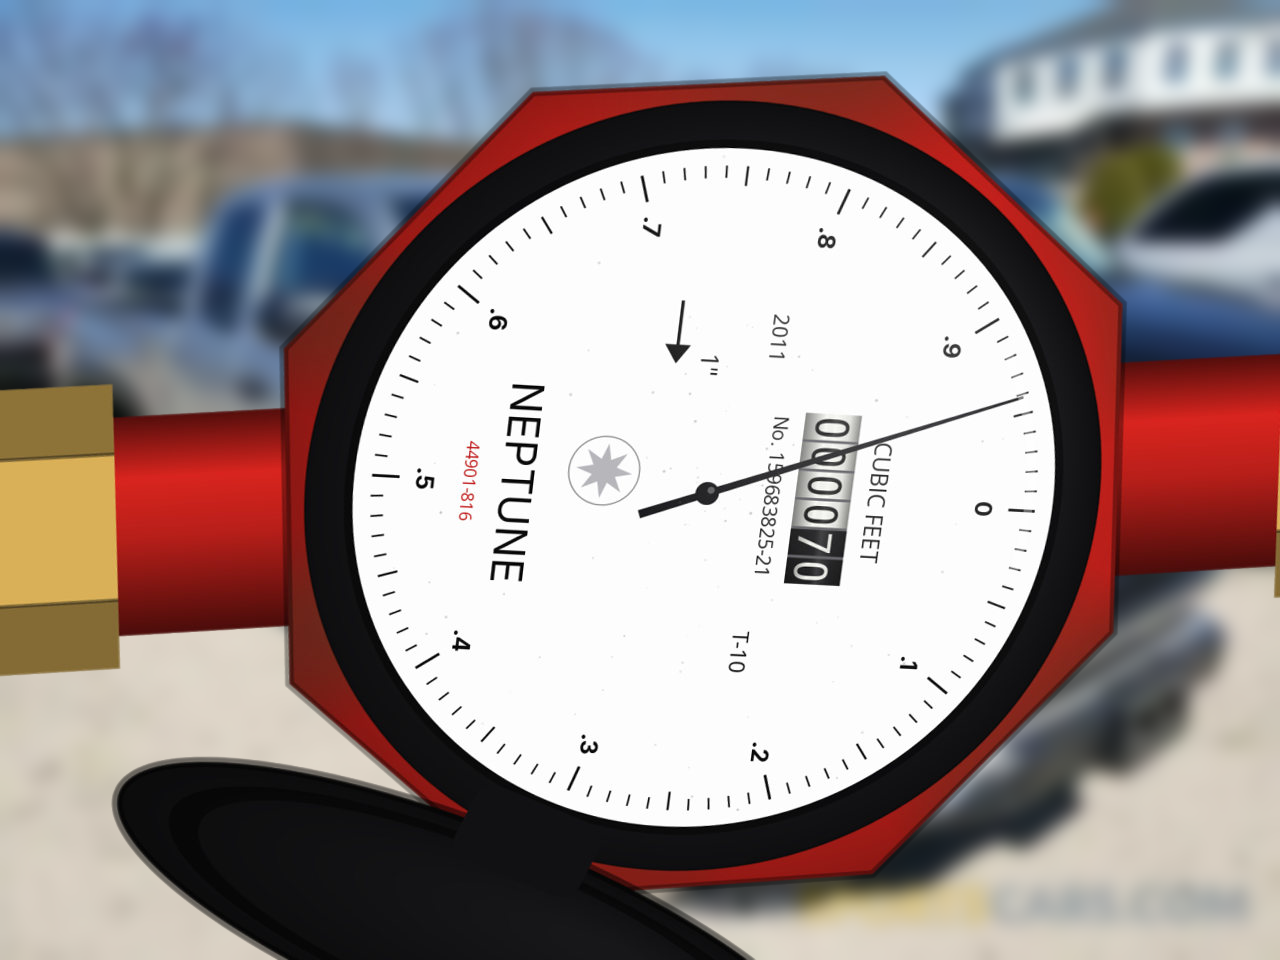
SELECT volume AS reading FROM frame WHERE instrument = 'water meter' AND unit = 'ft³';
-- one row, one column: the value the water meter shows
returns 69.94 ft³
